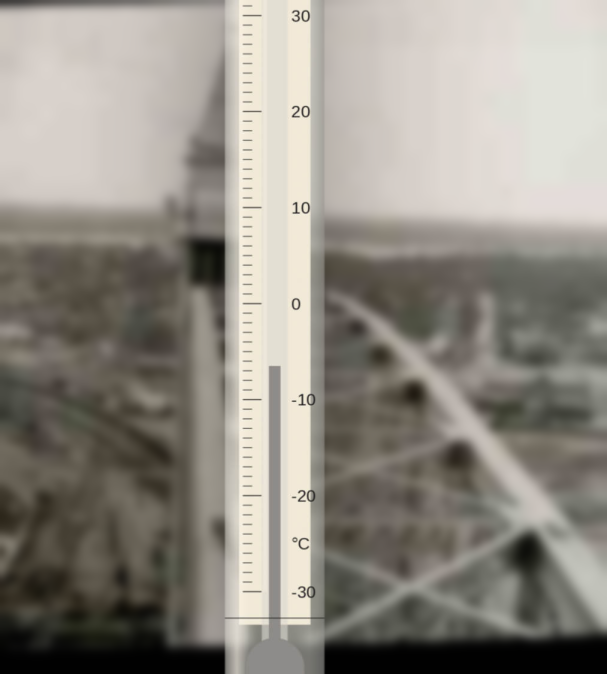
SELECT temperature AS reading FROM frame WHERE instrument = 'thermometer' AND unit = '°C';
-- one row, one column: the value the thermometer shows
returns -6.5 °C
